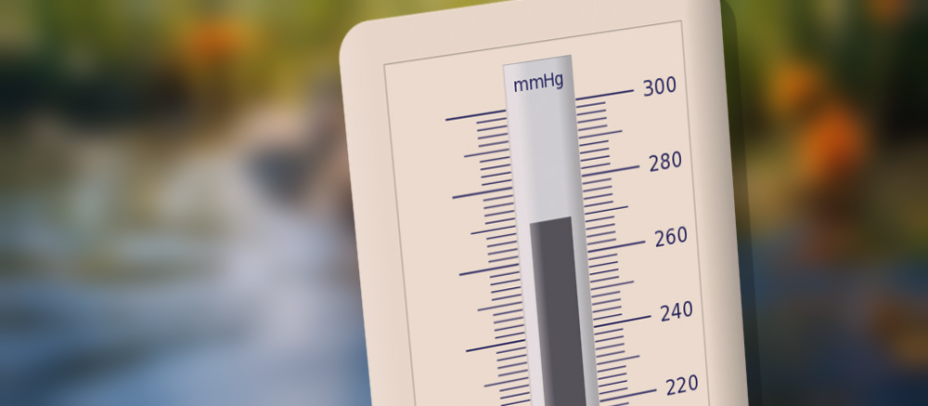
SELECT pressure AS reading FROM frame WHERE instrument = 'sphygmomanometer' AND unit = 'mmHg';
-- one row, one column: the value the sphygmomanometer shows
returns 270 mmHg
